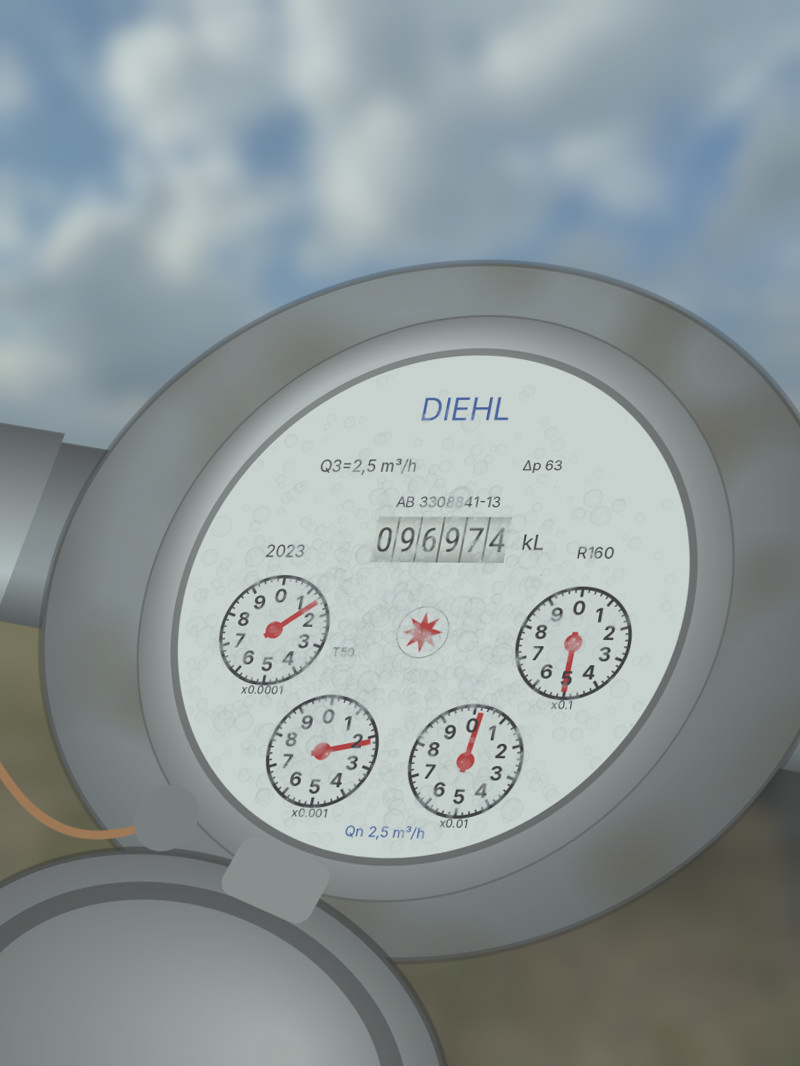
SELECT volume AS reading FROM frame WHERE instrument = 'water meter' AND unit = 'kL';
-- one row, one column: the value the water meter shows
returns 96974.5021 kL
